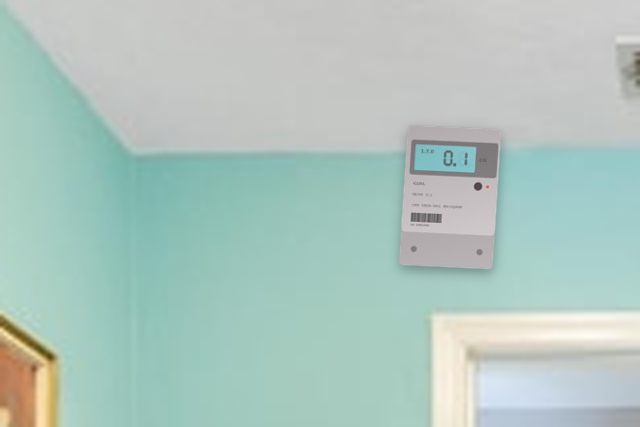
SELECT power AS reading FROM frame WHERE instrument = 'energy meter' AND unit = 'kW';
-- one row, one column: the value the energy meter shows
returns 0.1 kW
